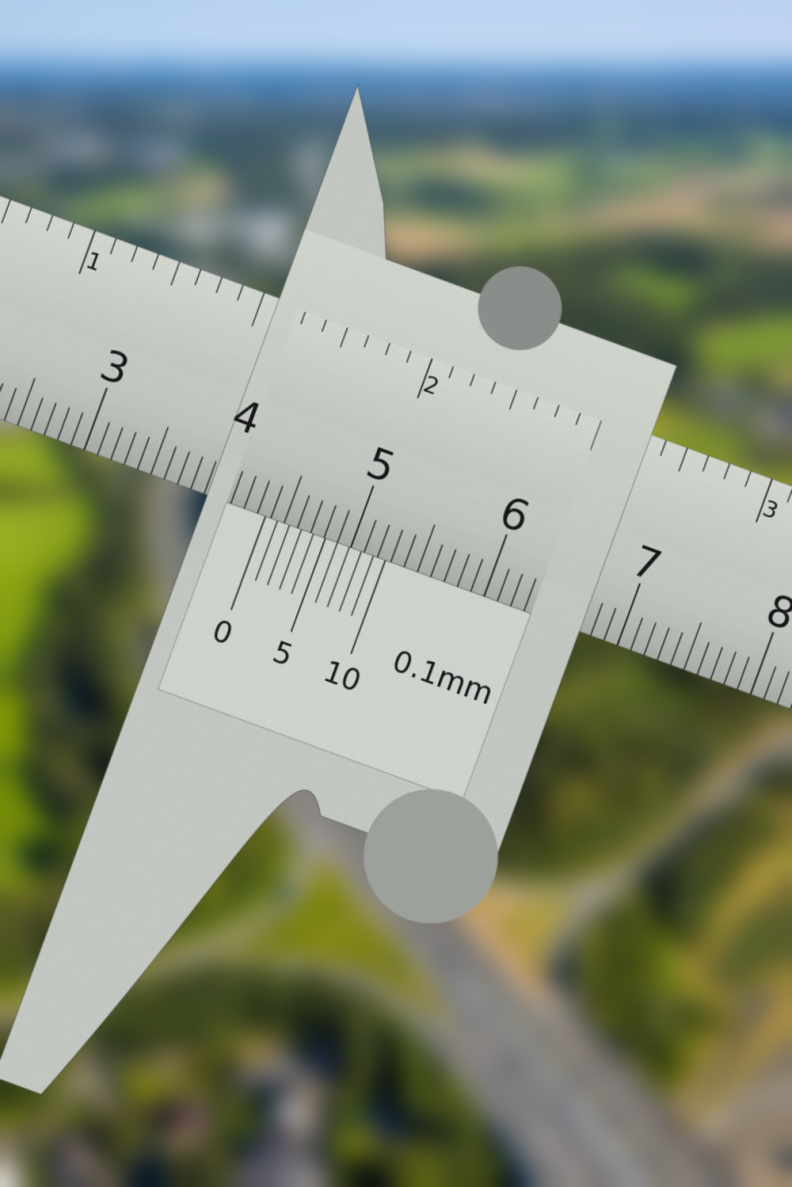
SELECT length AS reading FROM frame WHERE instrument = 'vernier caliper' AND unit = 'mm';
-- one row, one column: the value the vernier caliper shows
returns 43.6 mm
